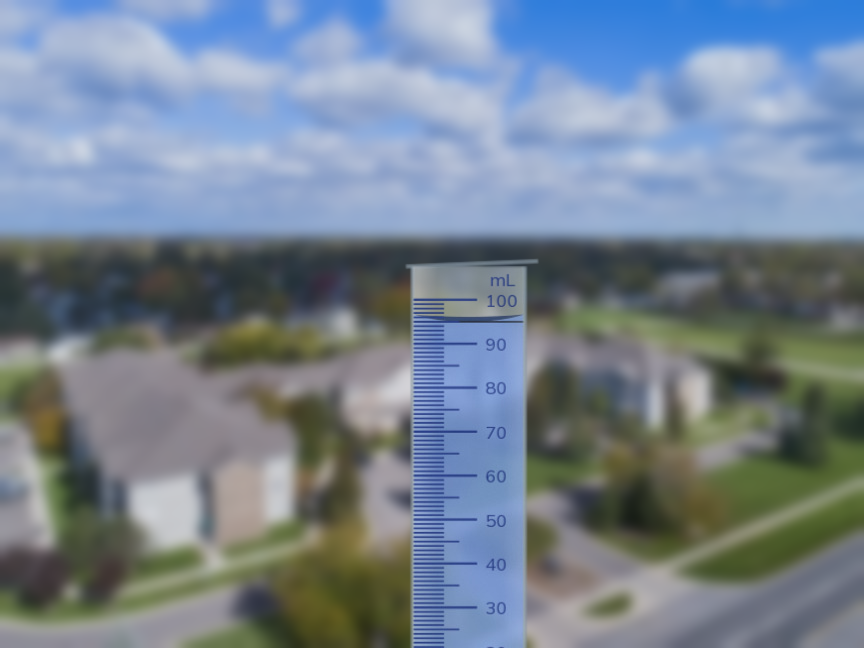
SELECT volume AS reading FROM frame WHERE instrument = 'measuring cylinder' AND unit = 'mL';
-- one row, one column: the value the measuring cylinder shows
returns 95 mL
